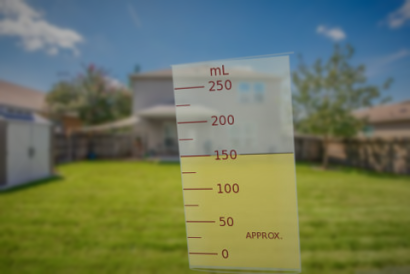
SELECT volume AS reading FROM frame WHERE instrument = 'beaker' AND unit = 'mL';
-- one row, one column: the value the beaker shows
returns 150 mL
